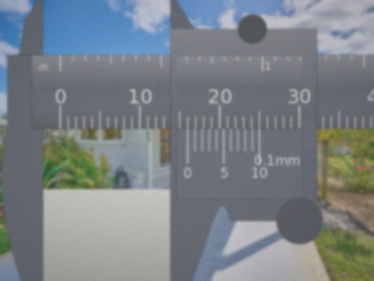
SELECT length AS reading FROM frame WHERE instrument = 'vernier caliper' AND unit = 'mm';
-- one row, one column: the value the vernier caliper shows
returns 16.0 mm
